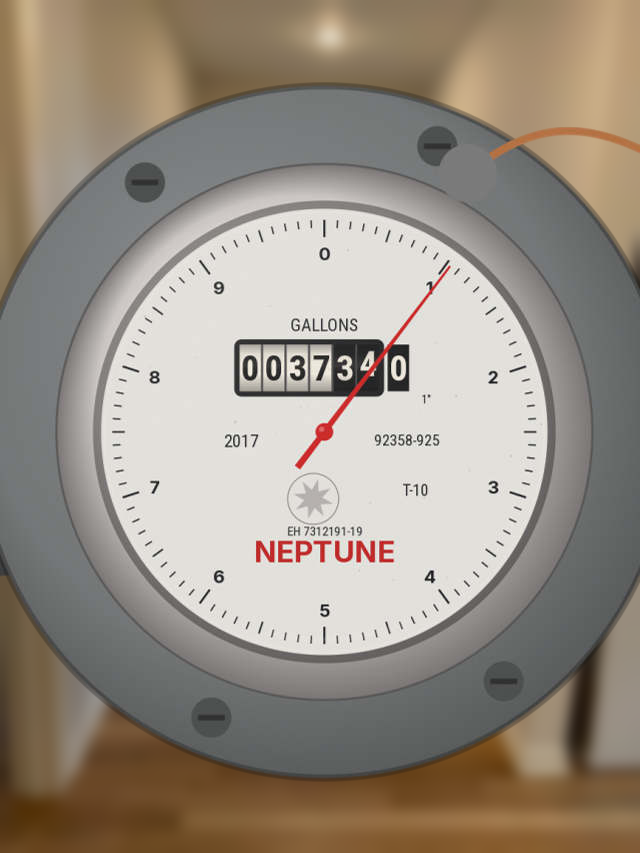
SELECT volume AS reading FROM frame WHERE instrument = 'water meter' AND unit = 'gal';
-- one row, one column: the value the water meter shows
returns 37341.0 gal
